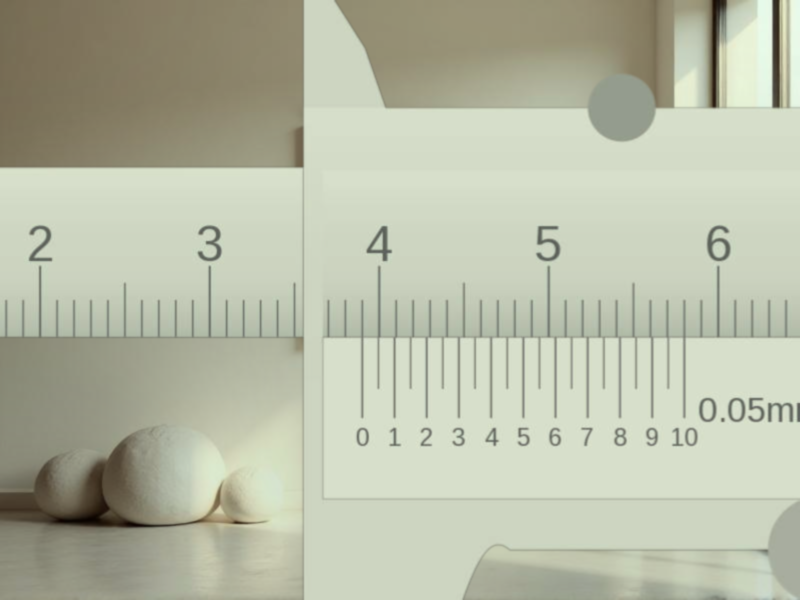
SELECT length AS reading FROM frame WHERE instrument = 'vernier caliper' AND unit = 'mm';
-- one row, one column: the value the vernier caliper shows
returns 39.0 mm
